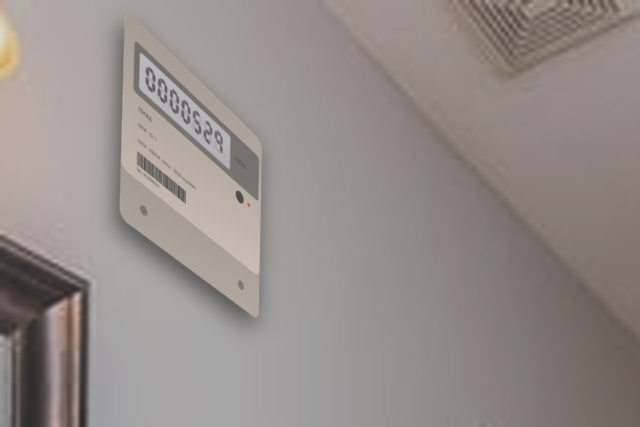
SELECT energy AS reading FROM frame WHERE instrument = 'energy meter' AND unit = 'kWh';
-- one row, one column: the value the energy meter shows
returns 529 kWh
